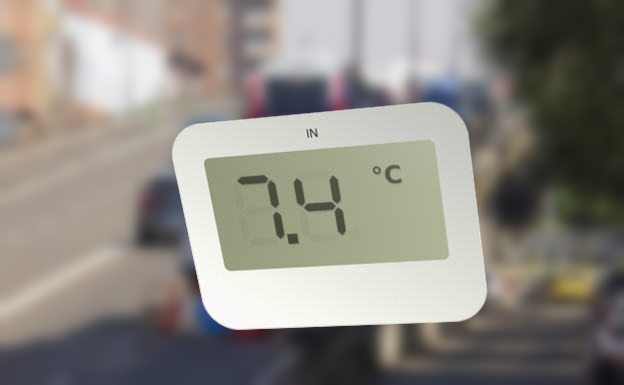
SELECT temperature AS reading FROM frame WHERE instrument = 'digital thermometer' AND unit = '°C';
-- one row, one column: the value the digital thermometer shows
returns 7.4 °C
